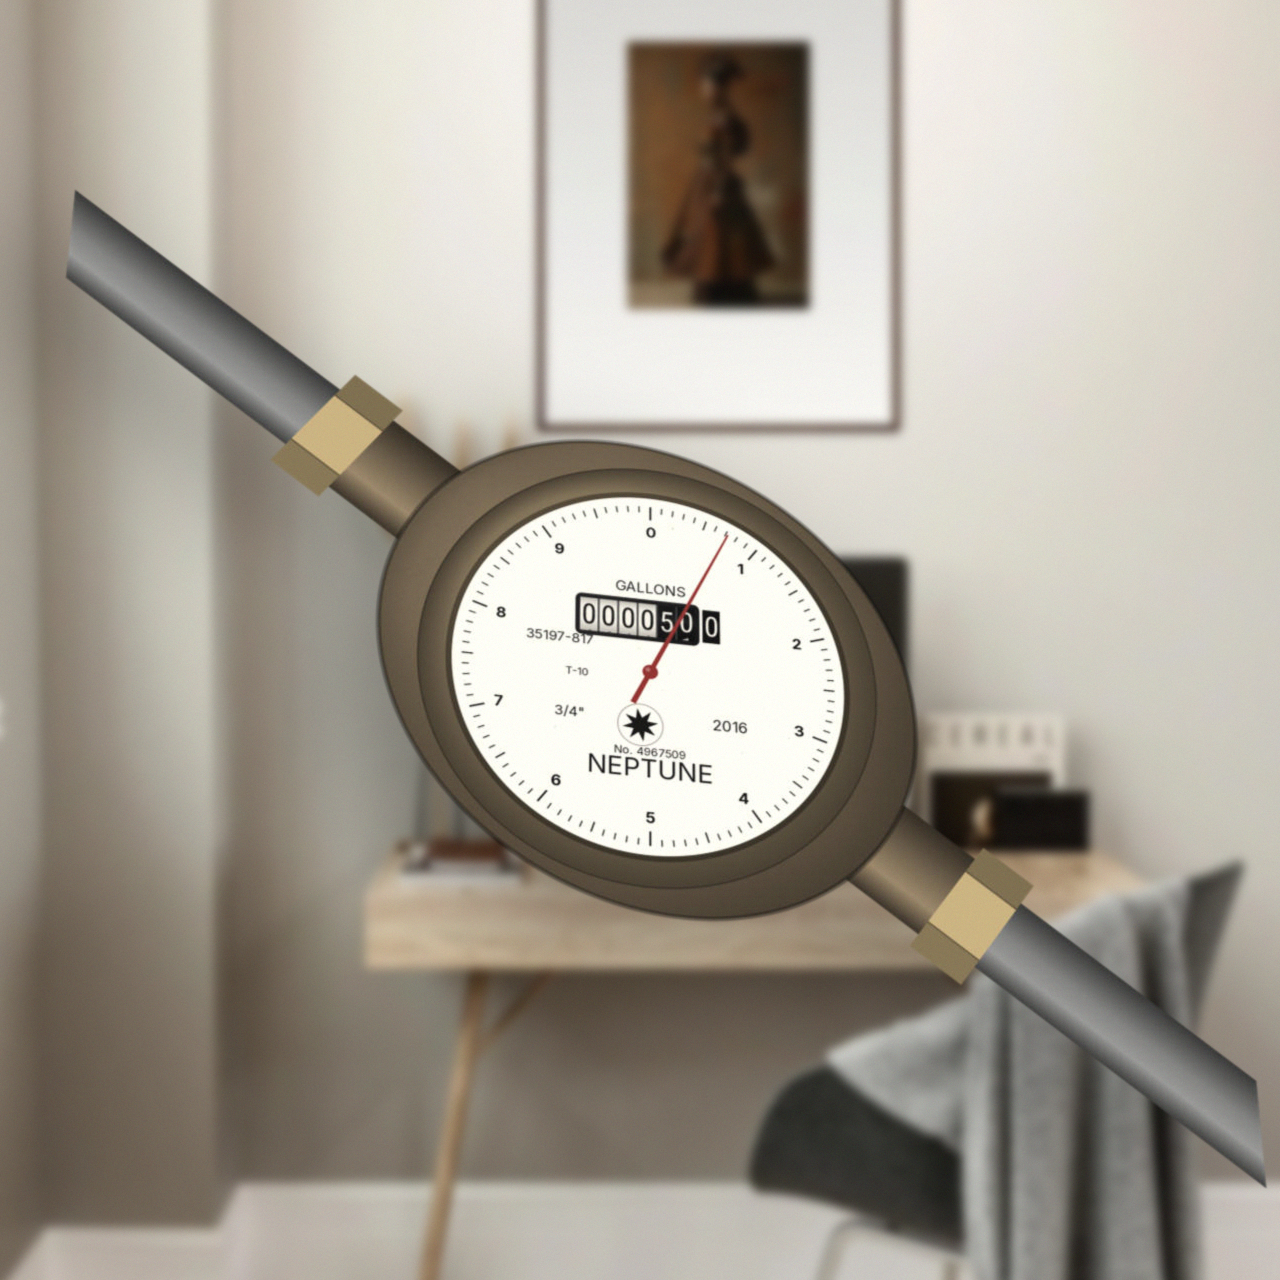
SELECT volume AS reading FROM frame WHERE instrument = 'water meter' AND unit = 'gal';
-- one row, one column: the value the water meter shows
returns 500.7 gal
